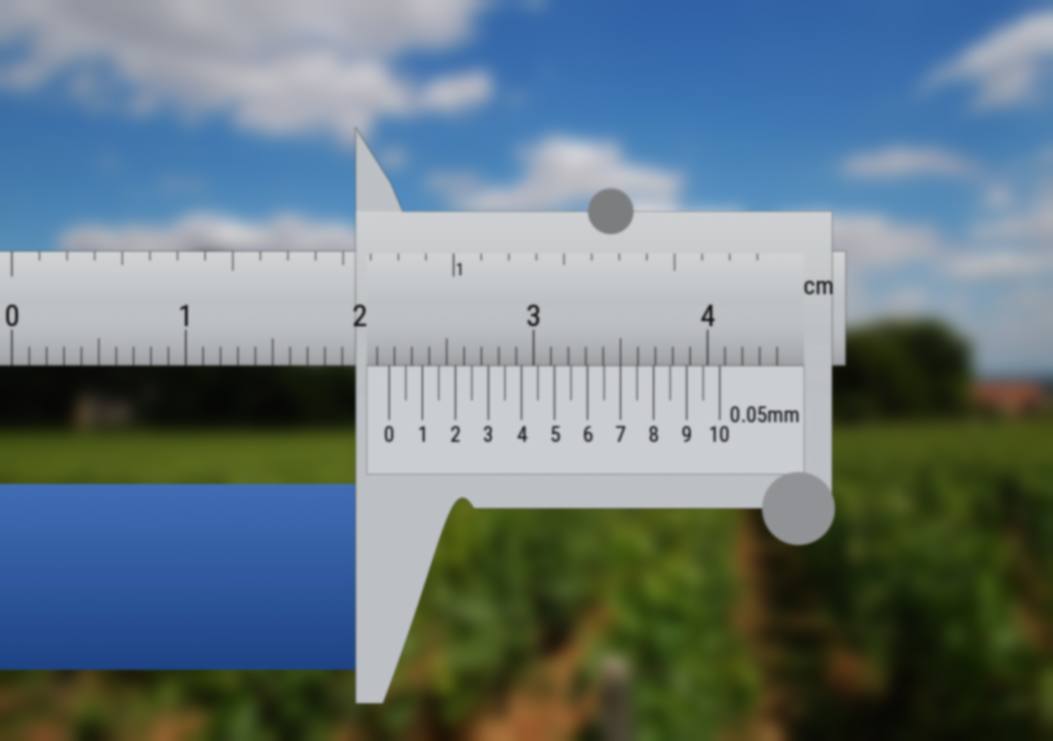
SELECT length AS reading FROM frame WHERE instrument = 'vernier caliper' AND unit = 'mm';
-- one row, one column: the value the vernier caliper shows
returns 21.7 mm
